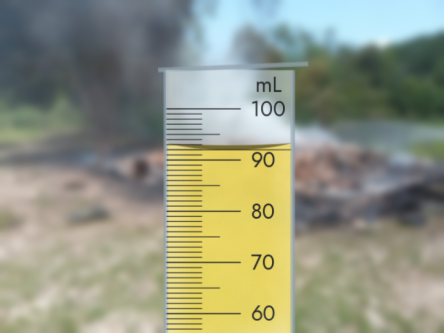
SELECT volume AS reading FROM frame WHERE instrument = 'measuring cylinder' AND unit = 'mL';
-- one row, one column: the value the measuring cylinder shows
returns 92 mL
